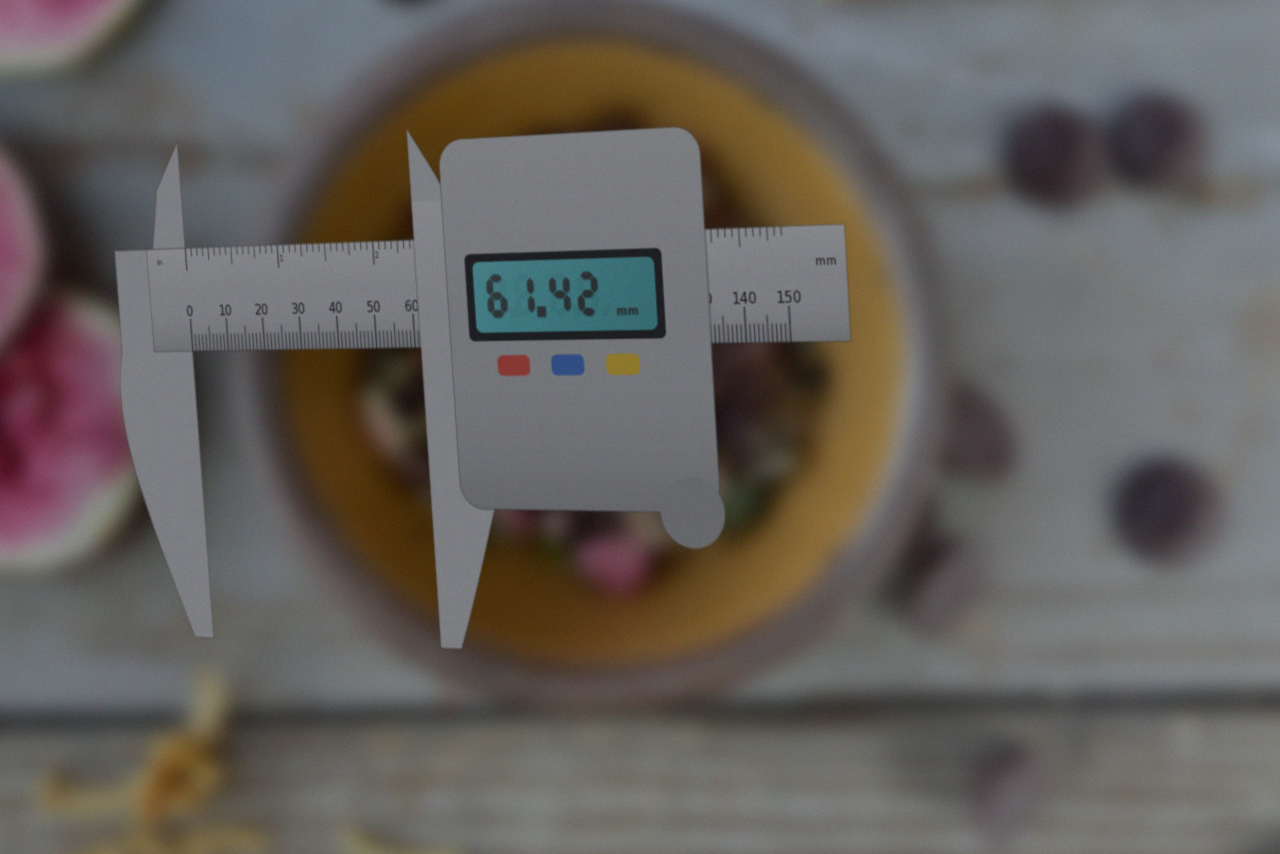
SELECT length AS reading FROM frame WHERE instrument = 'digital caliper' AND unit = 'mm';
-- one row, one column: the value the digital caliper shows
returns 61.42 mm
